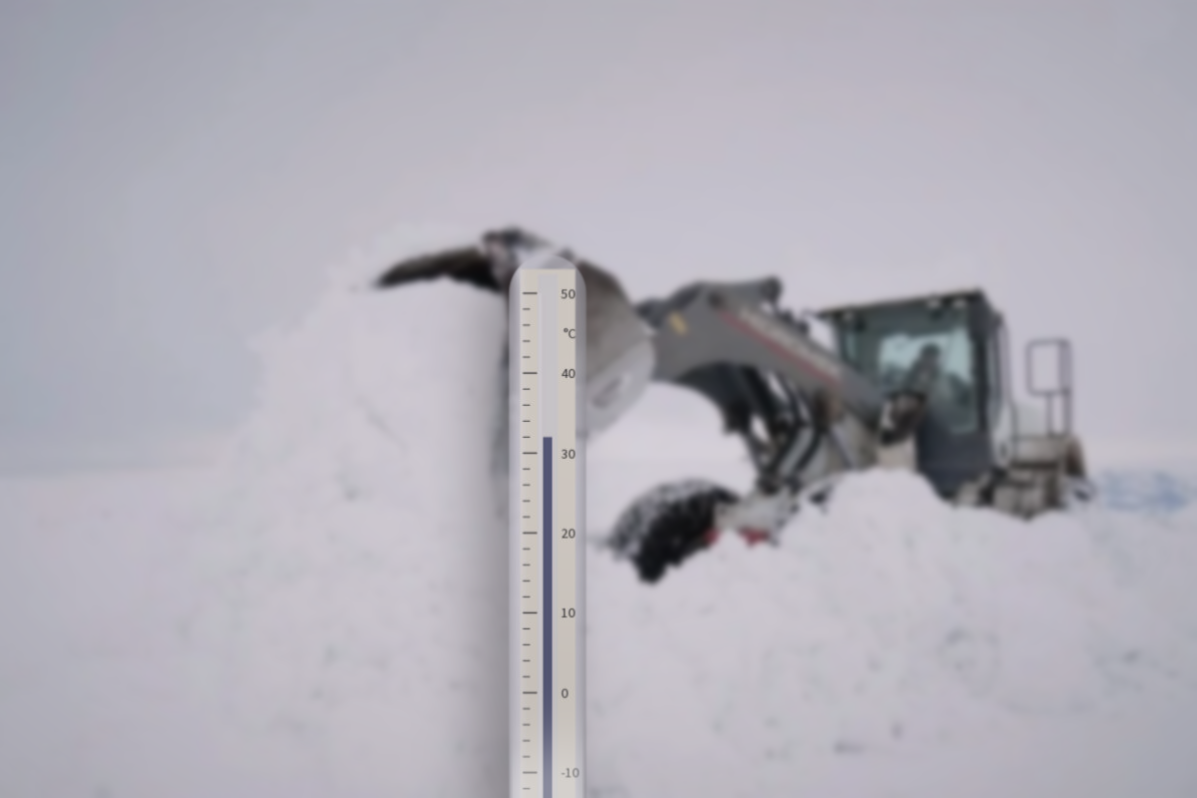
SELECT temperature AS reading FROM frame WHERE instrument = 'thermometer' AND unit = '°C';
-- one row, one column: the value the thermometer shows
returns 32 °C
